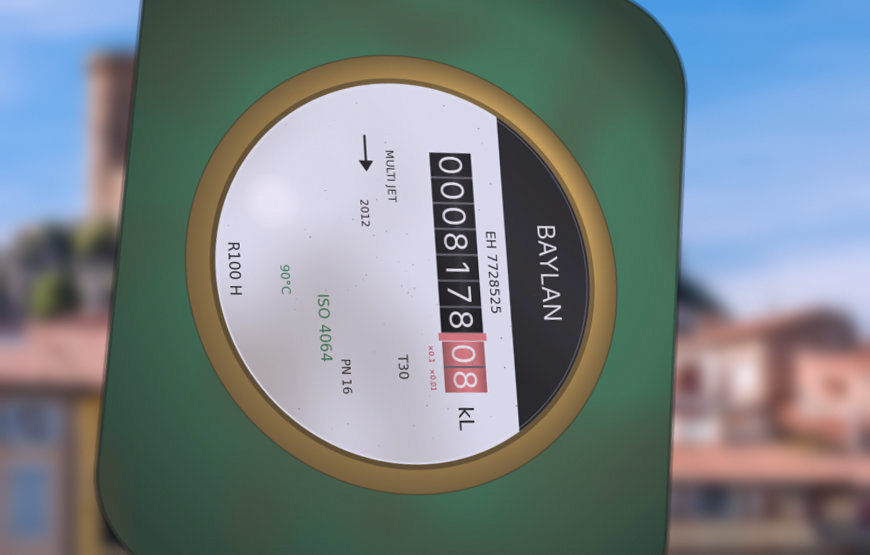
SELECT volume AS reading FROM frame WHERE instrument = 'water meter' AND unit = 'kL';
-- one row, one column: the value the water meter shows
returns 8178.08 kL
